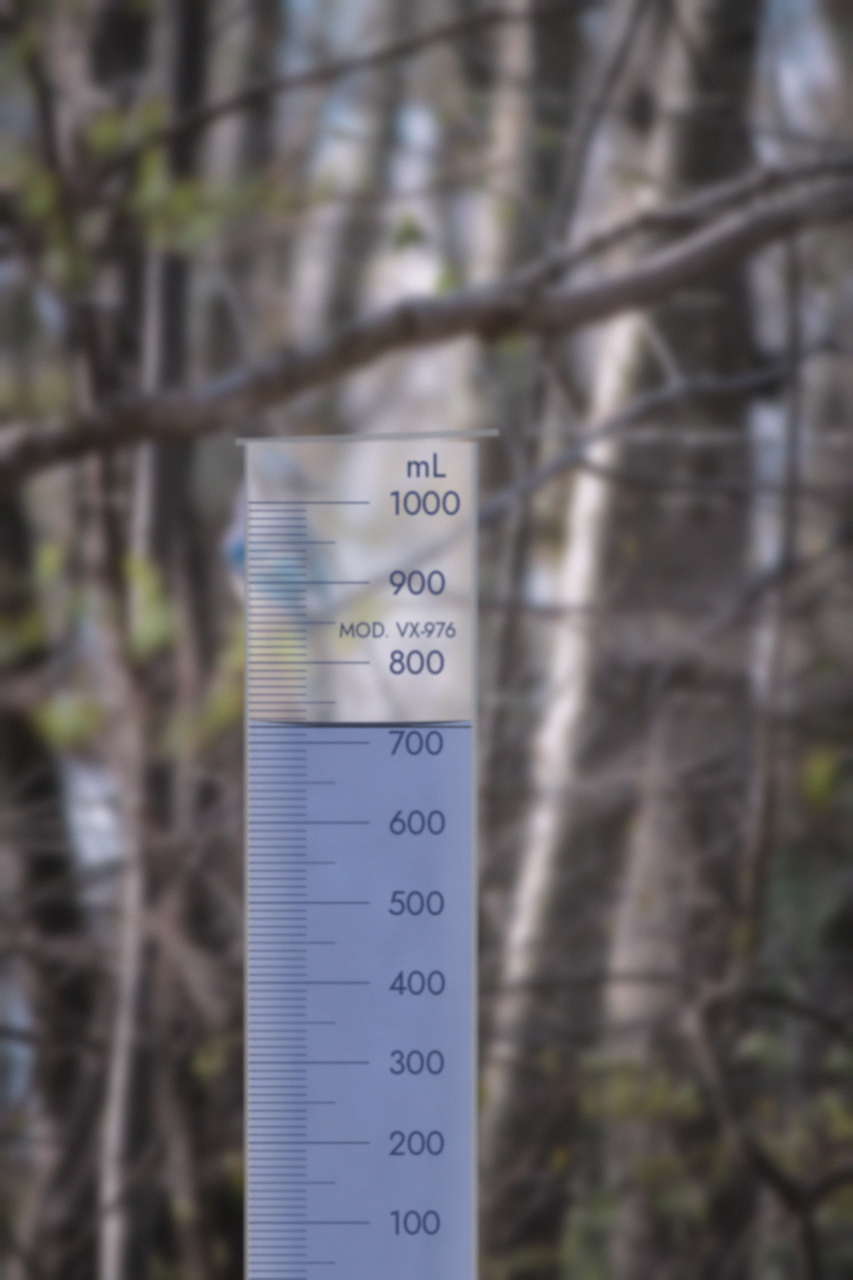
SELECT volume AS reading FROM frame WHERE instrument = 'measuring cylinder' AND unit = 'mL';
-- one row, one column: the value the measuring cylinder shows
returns 720 mL
